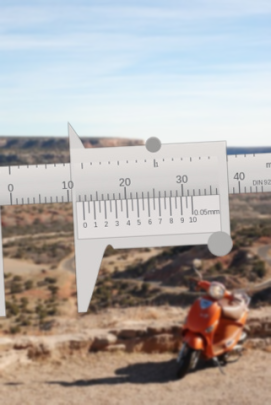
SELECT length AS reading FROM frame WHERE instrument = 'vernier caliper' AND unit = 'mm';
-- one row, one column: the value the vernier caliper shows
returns 12.6 mm
